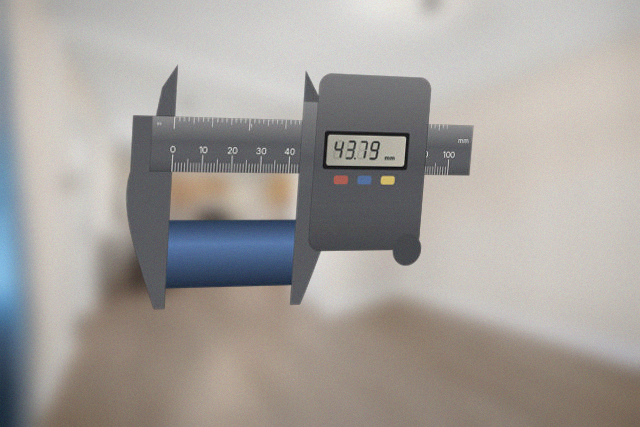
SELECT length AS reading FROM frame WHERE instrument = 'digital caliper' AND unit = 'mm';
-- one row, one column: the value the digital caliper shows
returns 43.79 mm
